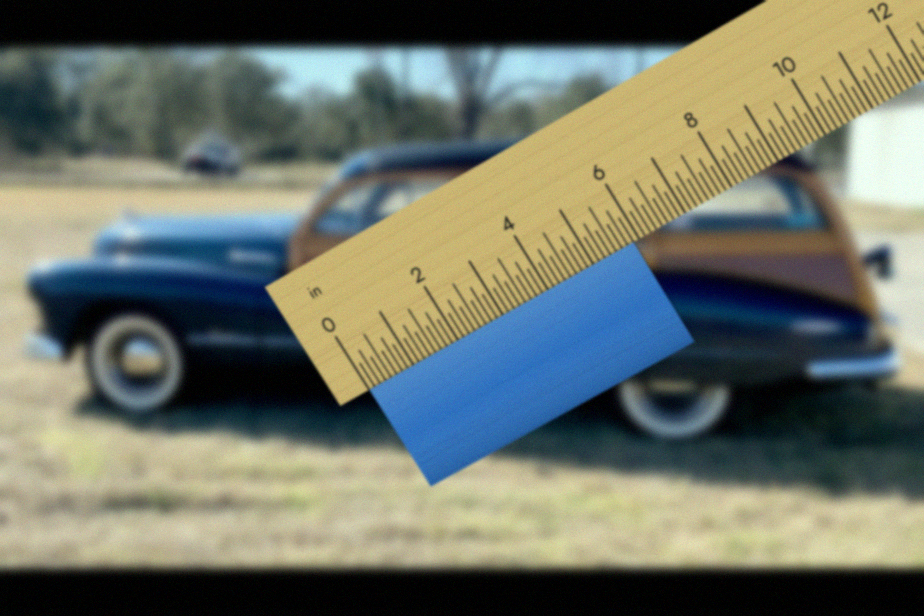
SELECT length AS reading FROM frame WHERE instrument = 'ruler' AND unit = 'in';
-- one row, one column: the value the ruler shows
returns 5.875 in
